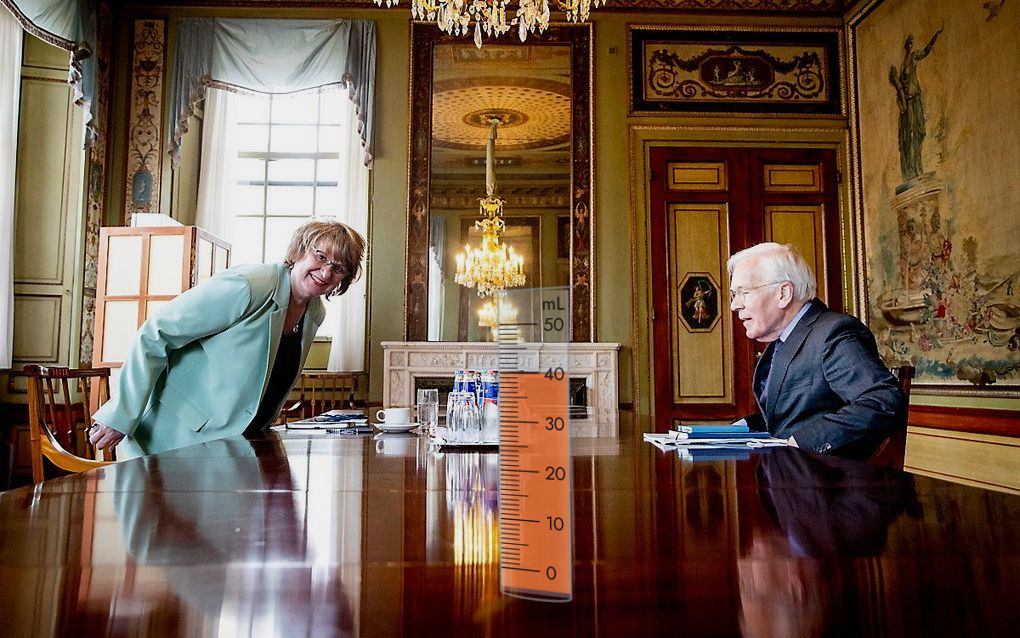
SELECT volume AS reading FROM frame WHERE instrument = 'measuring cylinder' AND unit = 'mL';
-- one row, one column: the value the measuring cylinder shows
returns 40 mL
